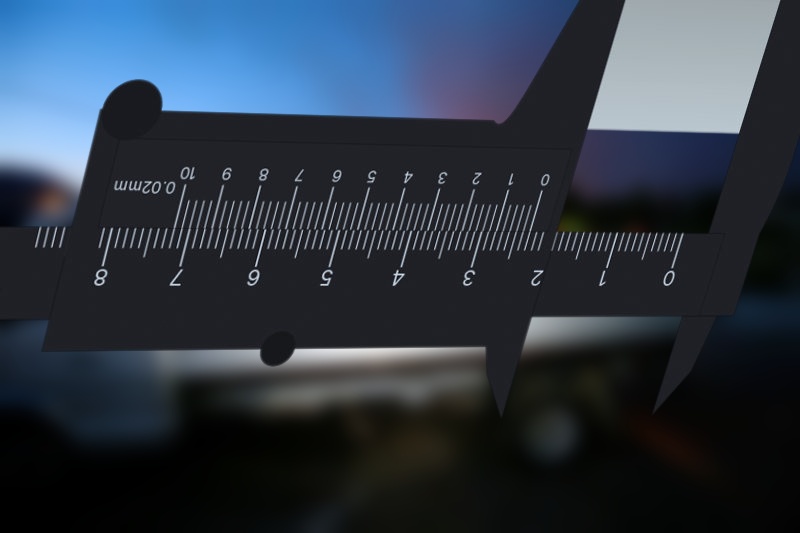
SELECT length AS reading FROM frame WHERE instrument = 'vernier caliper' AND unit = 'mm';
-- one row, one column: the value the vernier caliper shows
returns 23.0 mm
